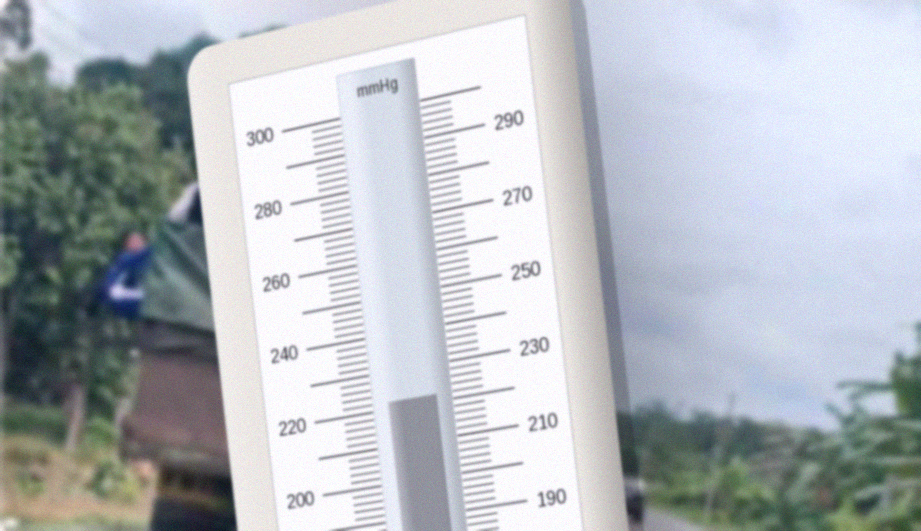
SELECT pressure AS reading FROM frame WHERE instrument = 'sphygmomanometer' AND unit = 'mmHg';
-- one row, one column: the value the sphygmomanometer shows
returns 222 mmHg
